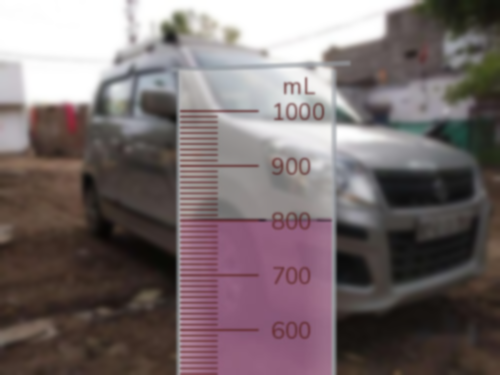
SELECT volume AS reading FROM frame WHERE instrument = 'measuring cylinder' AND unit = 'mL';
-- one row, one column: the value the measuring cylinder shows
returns 800 mL
